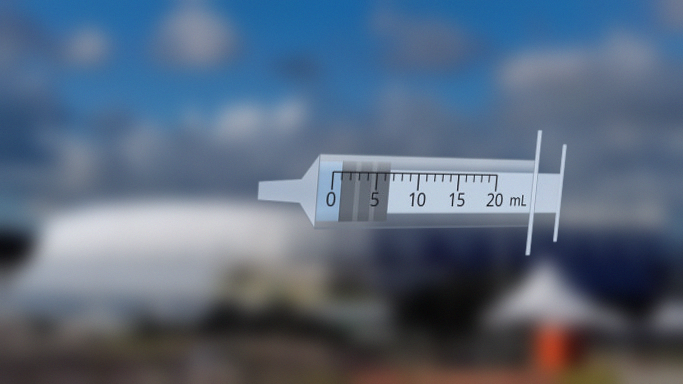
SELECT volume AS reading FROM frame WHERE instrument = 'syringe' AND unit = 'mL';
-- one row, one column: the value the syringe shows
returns 1 mL
